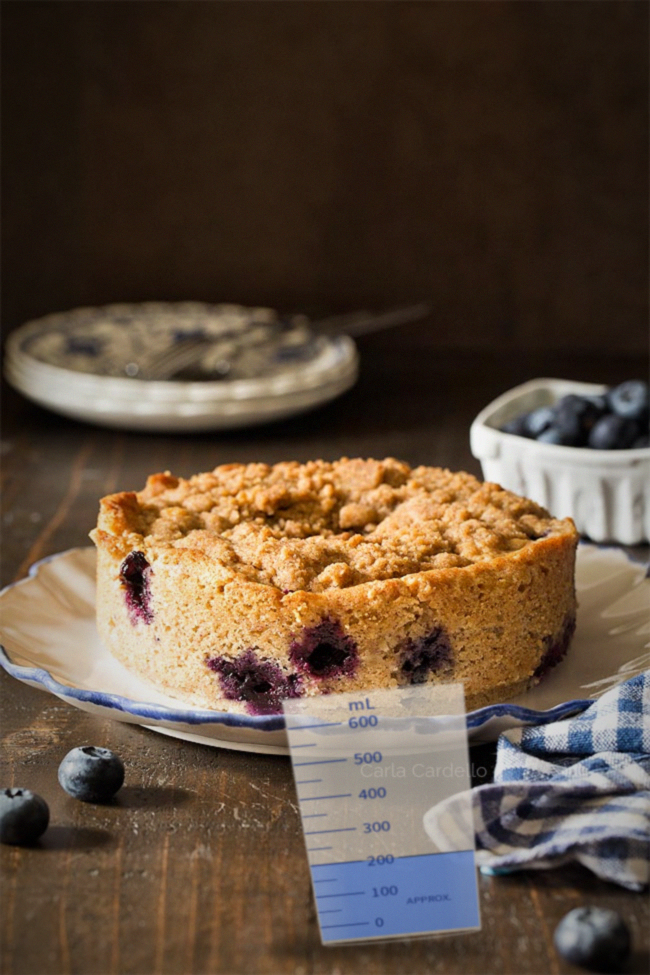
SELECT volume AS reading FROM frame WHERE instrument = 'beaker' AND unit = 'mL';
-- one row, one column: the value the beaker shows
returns 200 mL
